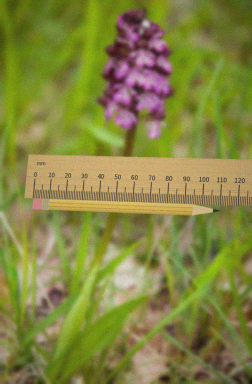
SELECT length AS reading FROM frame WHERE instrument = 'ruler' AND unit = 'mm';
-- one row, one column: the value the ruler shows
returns 110 mm
